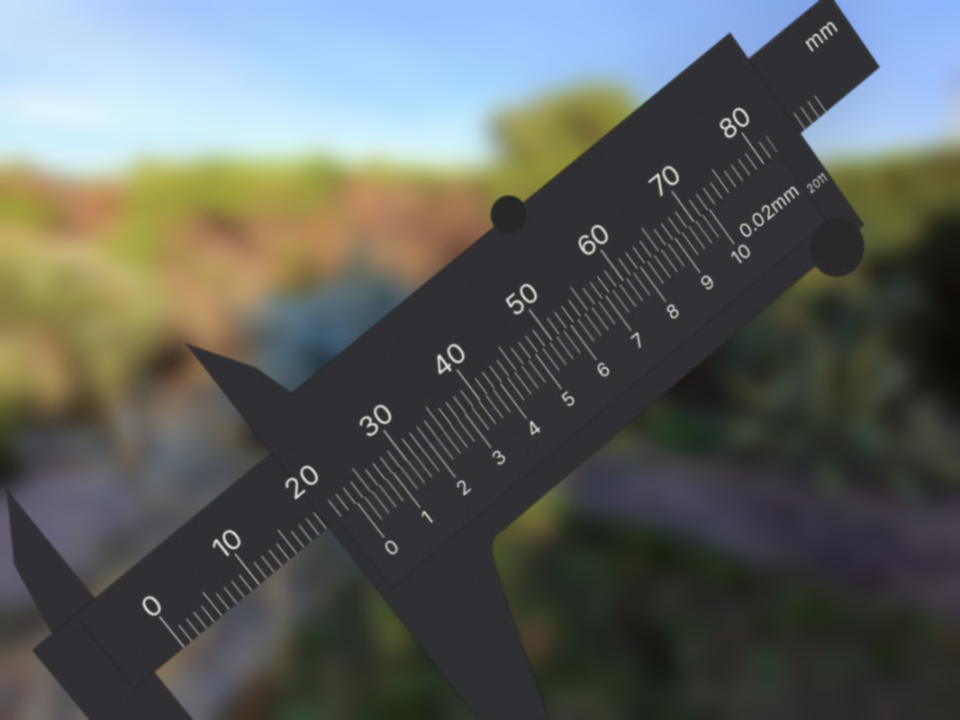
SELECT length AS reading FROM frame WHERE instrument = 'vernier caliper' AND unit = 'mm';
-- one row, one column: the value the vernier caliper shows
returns 23.2 mm
